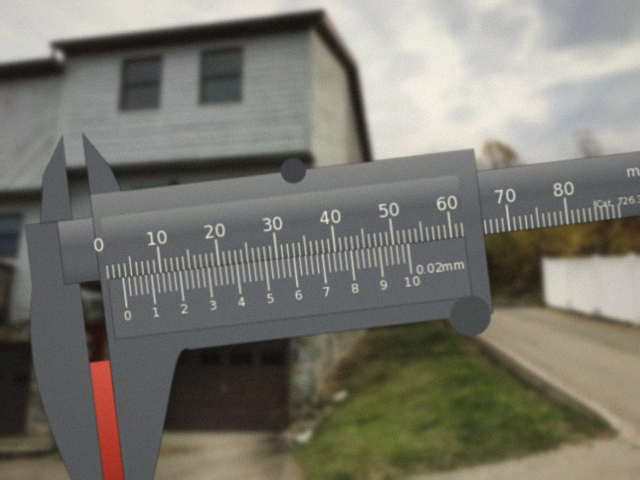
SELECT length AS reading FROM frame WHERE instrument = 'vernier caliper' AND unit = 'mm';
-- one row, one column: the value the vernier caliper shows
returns 3.5 mm
